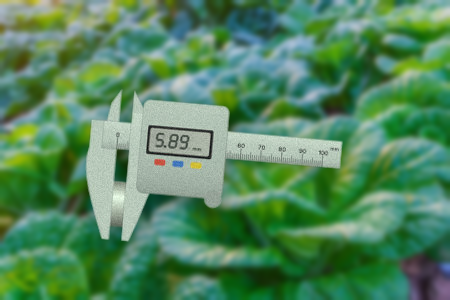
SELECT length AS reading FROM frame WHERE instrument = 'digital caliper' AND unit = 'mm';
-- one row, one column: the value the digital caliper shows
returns 5.89 mm
